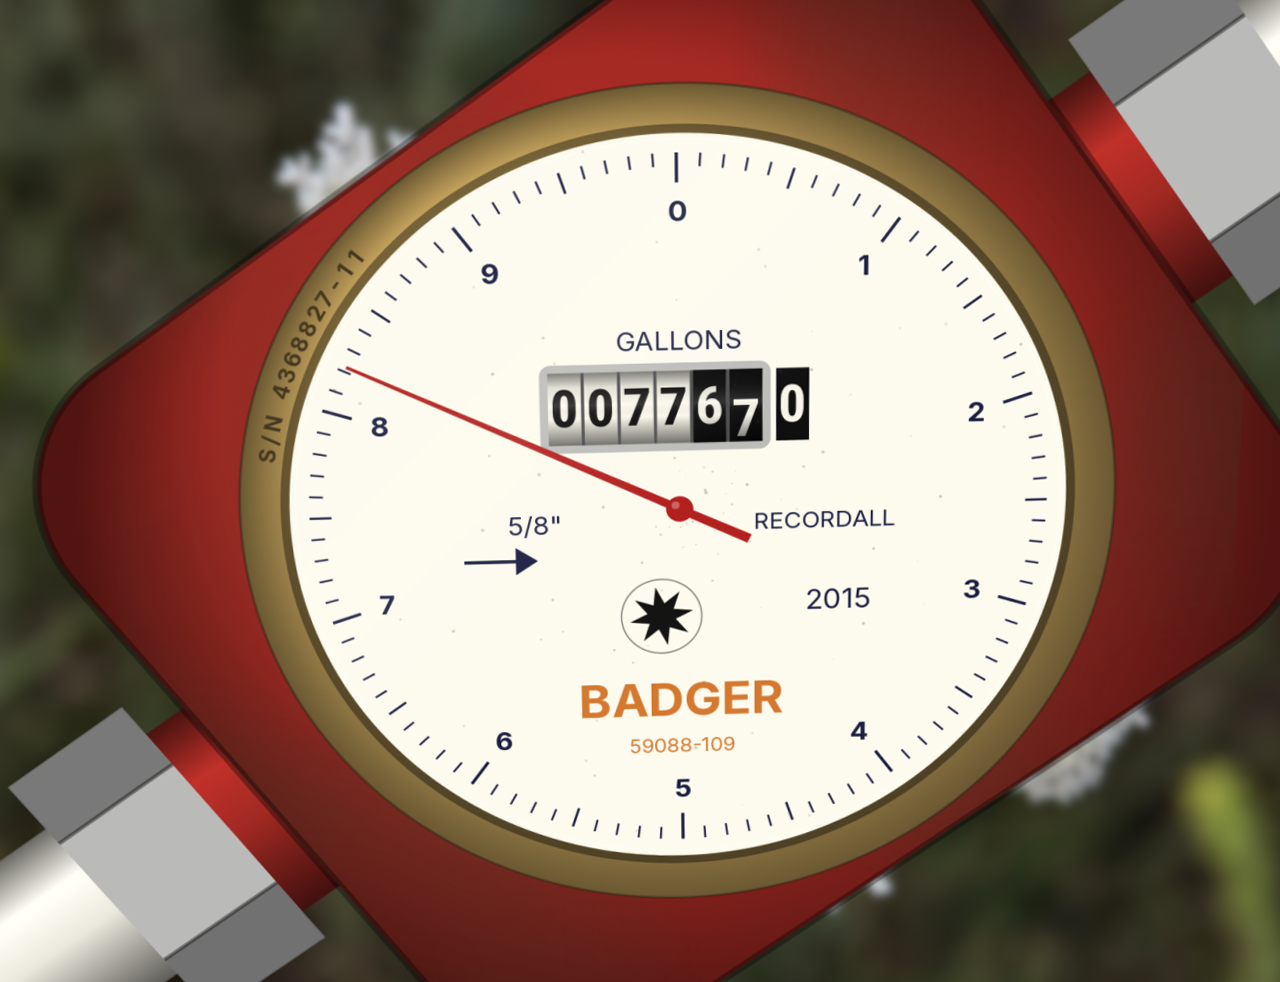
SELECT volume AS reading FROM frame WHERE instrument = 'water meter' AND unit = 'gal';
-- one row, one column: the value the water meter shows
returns 77668.2 gal
